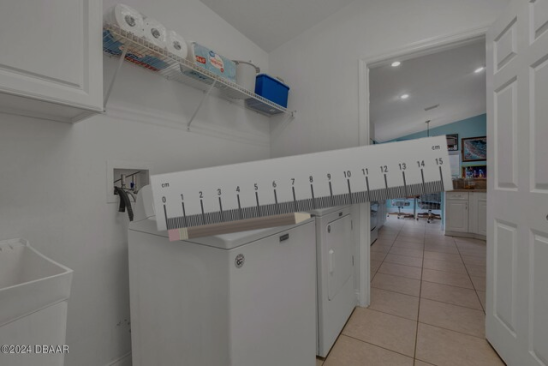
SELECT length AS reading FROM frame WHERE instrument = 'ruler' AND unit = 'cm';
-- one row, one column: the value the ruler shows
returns 8 cm
